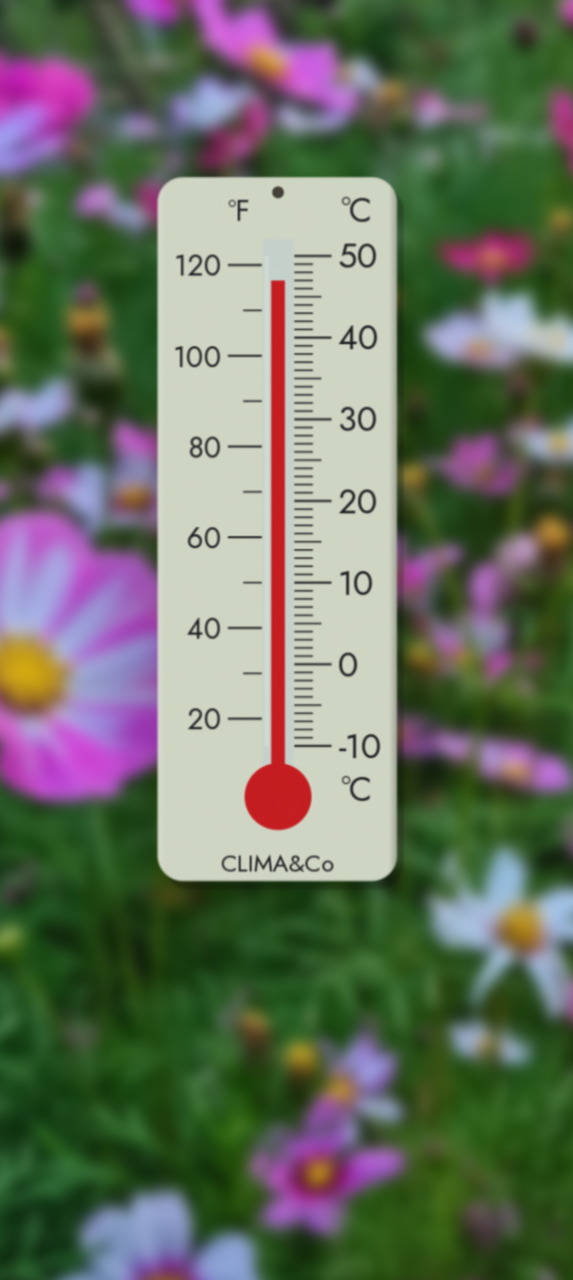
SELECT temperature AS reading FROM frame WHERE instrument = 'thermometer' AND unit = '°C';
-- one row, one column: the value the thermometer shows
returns 47 °C
